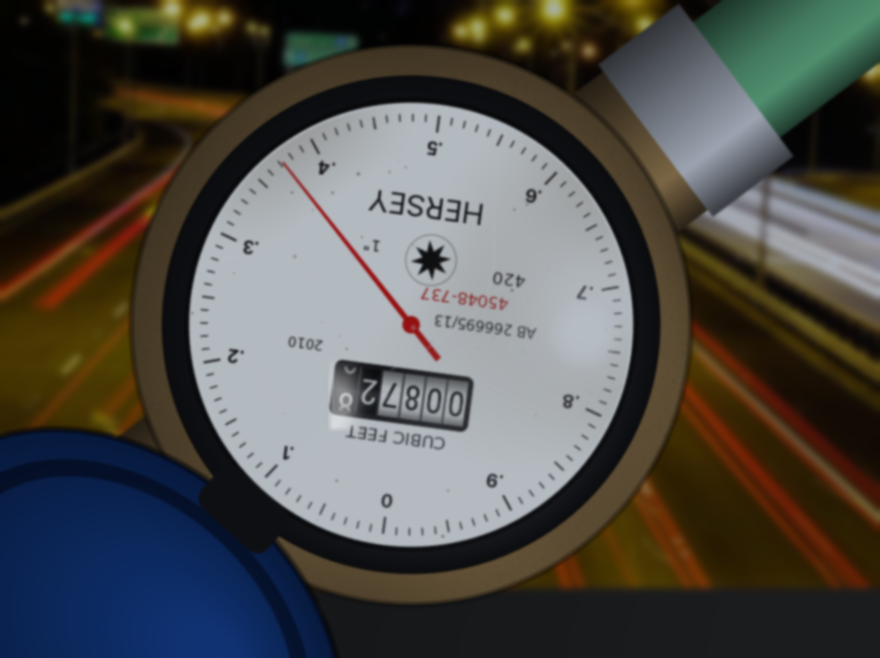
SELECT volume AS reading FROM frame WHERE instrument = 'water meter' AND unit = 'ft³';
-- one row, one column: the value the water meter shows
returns 8728.37 ft³
